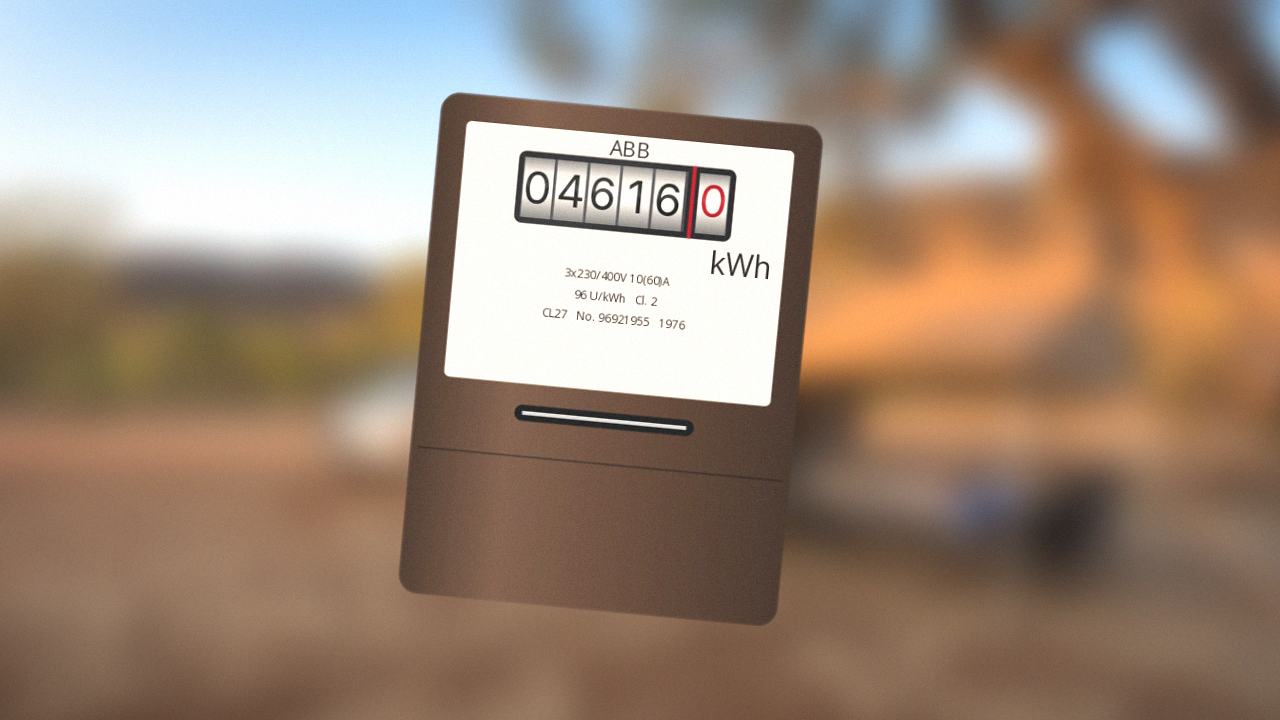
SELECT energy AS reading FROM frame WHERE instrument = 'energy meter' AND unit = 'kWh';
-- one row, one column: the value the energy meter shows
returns 4616.0 kWh
